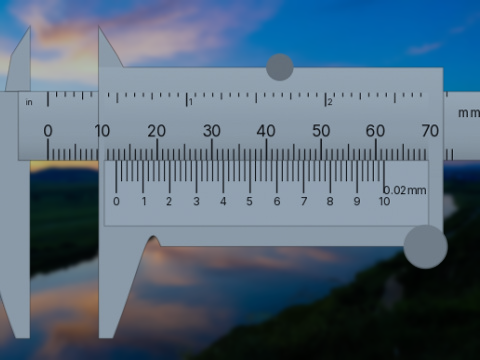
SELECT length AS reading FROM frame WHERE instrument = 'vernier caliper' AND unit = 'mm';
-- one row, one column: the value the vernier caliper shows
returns 12.5 mm
